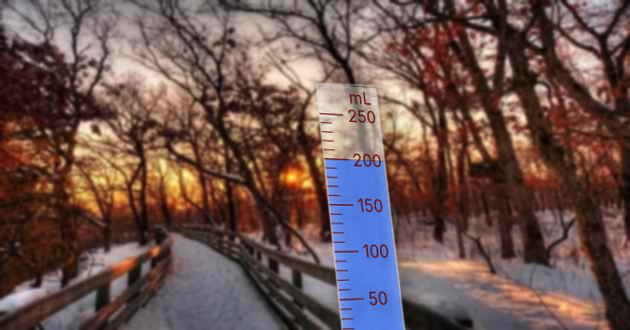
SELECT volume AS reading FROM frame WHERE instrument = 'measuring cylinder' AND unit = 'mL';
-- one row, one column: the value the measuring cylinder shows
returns 200 mL
